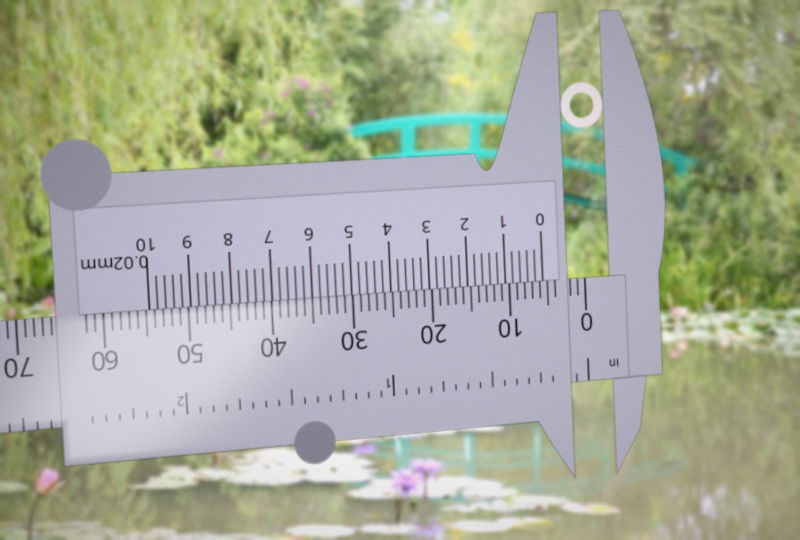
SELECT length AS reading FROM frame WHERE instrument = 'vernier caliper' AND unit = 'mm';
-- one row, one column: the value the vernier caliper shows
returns 5.6 mm
